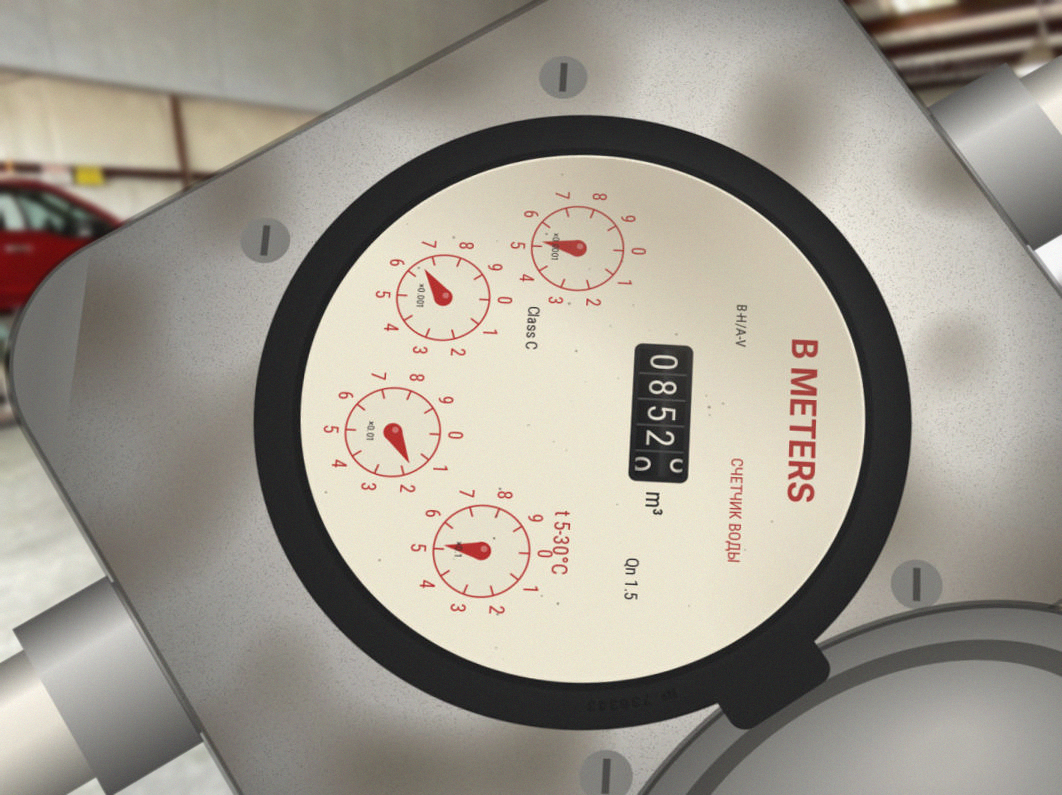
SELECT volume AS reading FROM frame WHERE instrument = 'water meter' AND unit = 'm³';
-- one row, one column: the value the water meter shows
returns 8528.5165 m³
